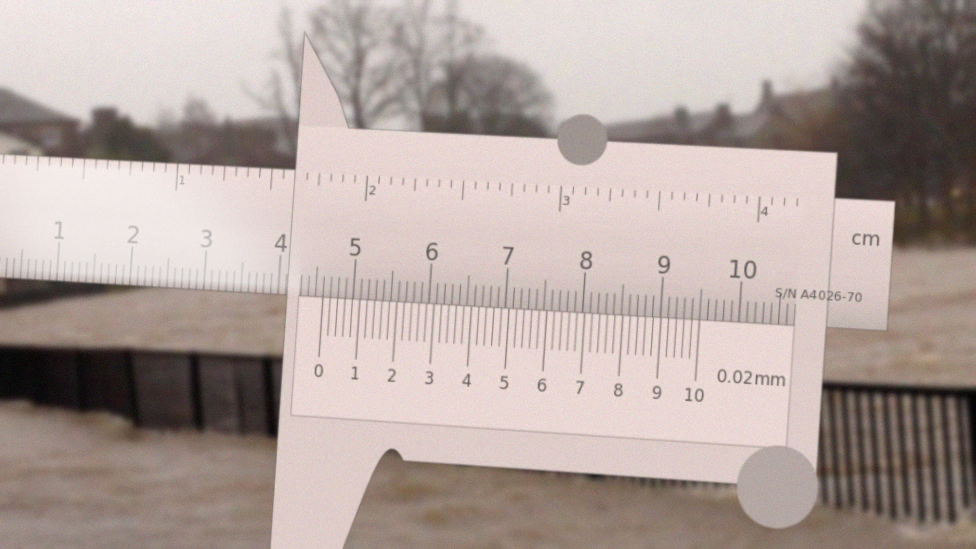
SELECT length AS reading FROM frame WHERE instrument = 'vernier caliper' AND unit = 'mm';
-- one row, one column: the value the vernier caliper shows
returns 46.0 mm
